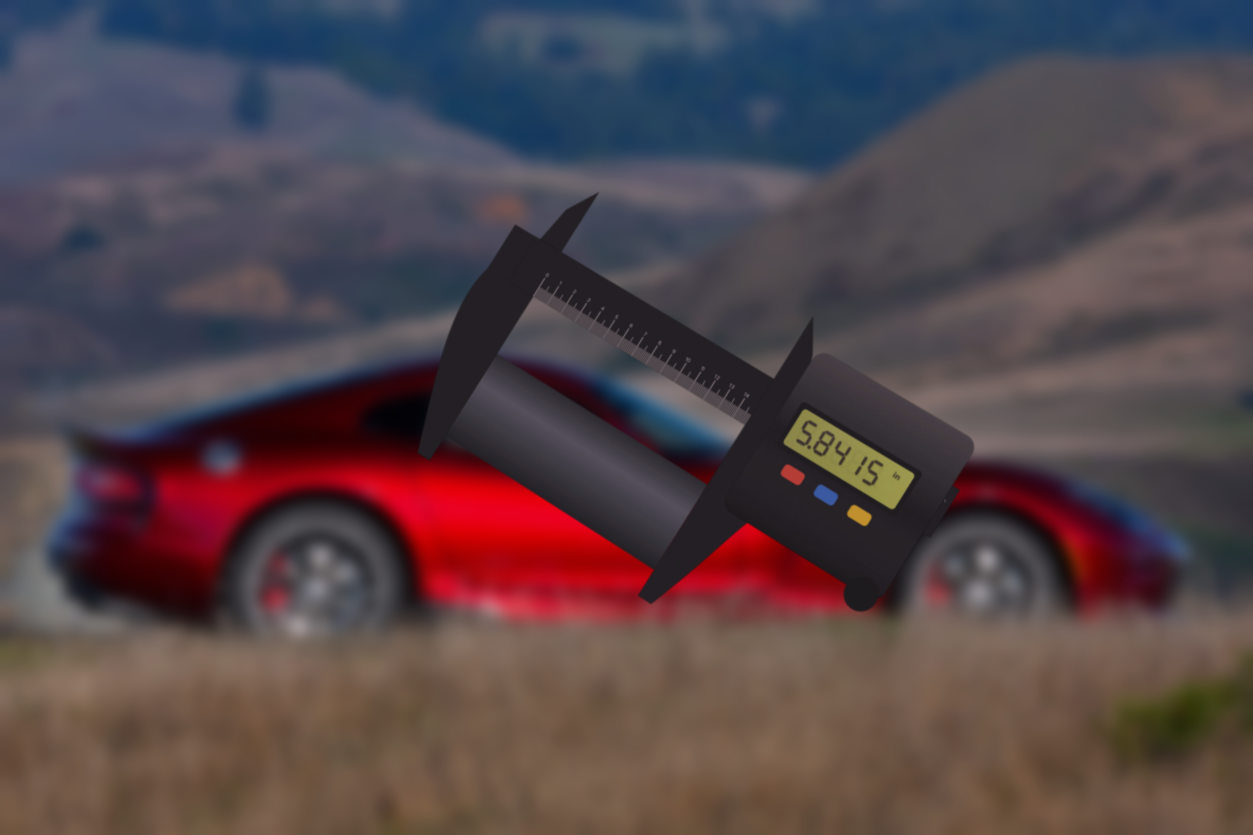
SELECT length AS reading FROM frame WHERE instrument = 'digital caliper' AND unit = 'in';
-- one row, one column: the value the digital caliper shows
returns 5.8415 in
